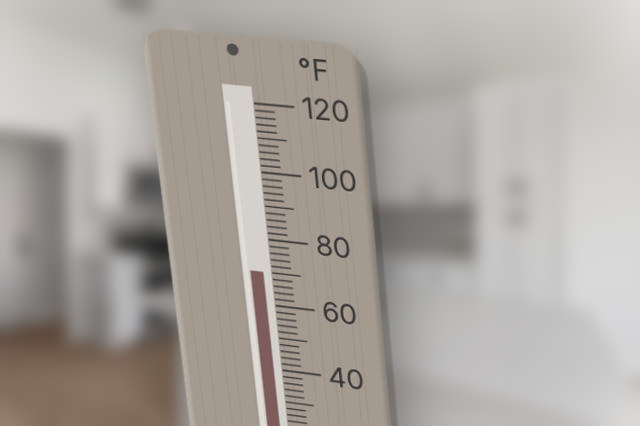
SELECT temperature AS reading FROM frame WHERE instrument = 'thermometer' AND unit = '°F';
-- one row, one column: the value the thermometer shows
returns 70 °F
